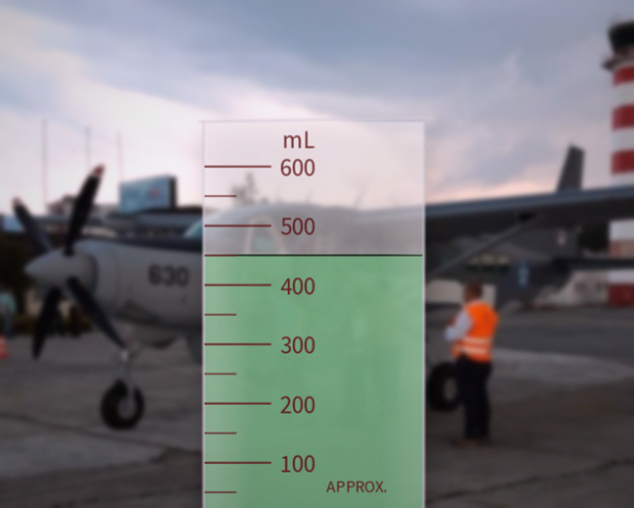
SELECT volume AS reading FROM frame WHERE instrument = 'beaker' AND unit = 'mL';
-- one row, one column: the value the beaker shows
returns 450 mL
